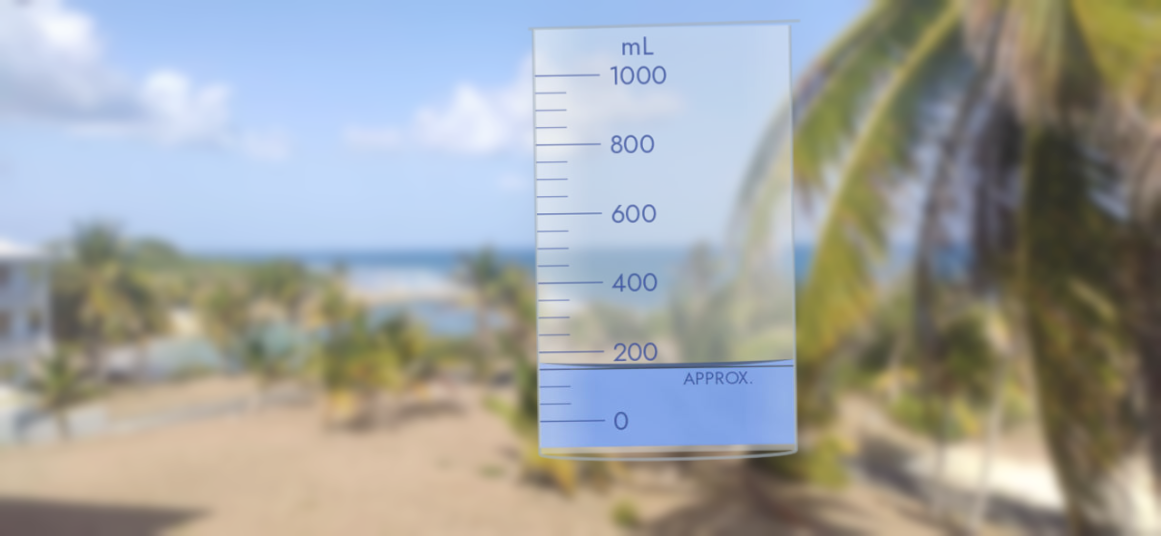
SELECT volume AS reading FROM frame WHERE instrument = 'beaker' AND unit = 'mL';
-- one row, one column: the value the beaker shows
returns 150 mL
